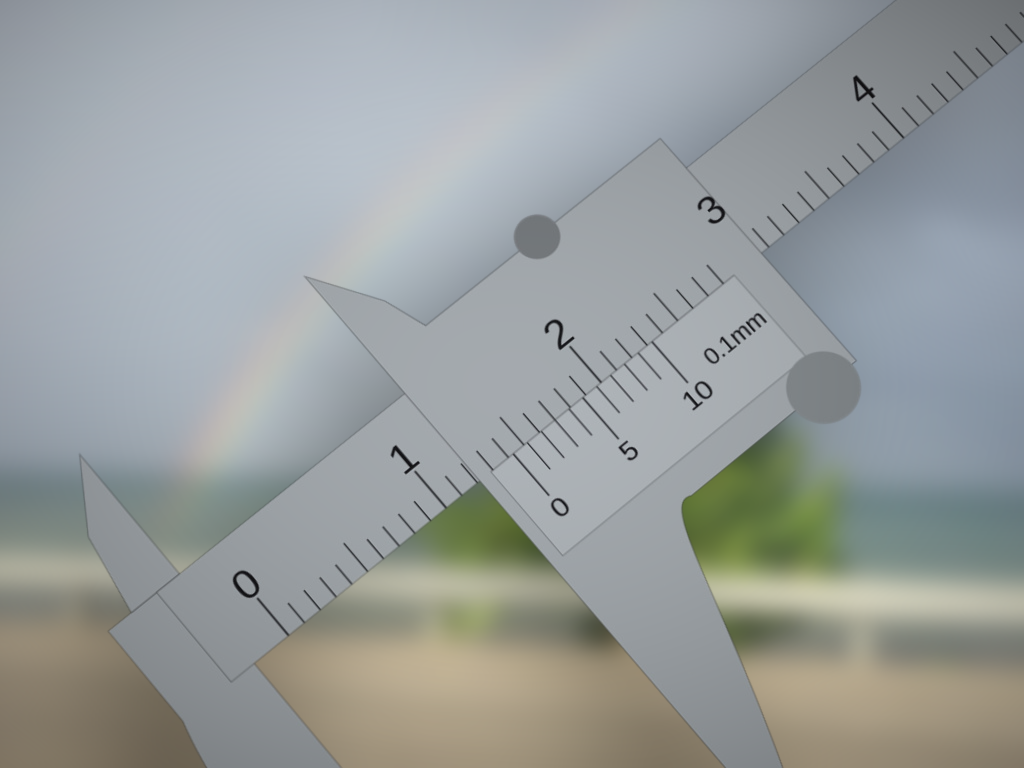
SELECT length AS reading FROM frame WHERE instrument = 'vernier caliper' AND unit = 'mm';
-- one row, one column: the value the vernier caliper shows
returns 14.3 mm
